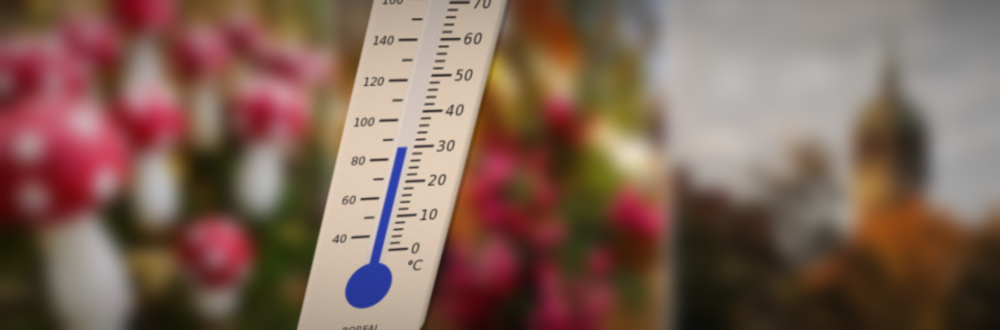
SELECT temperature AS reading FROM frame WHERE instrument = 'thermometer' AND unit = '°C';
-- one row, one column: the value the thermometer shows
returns 30 °C
